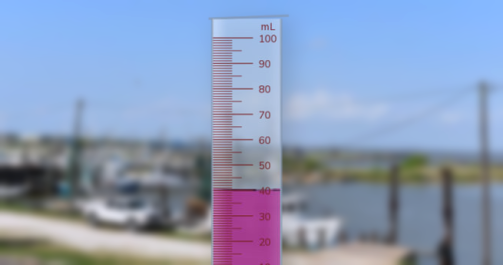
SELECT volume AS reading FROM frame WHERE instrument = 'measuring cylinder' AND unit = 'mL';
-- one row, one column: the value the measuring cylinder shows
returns 40 mL
